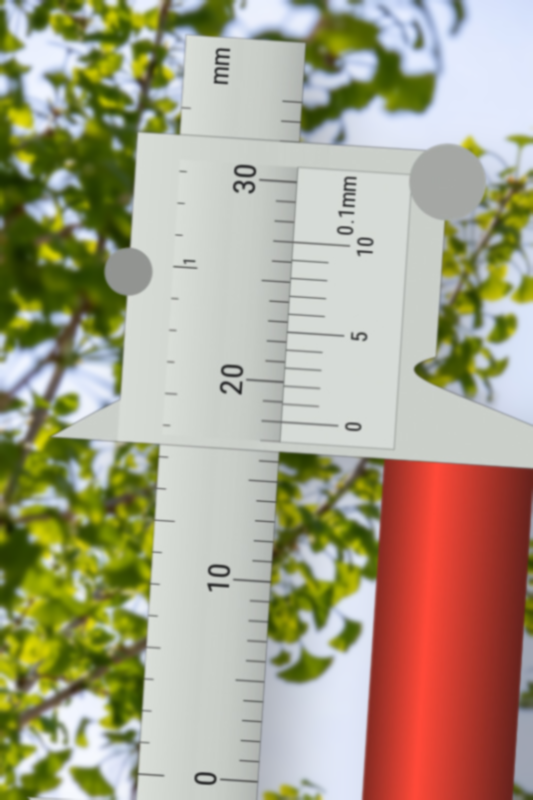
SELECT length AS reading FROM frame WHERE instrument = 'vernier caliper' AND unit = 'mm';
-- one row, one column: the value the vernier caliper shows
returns 18.0 mm
